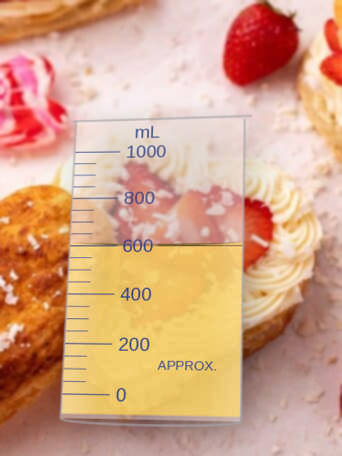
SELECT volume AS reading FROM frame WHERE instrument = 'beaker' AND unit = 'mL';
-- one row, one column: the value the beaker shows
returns 600 mL
